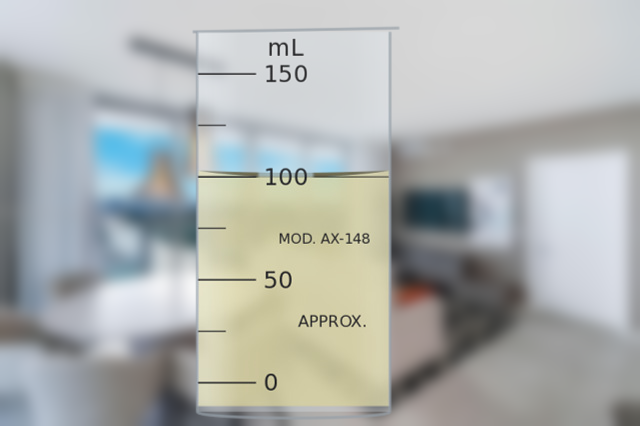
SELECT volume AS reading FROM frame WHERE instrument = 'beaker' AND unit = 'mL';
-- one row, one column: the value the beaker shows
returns 100 mL
